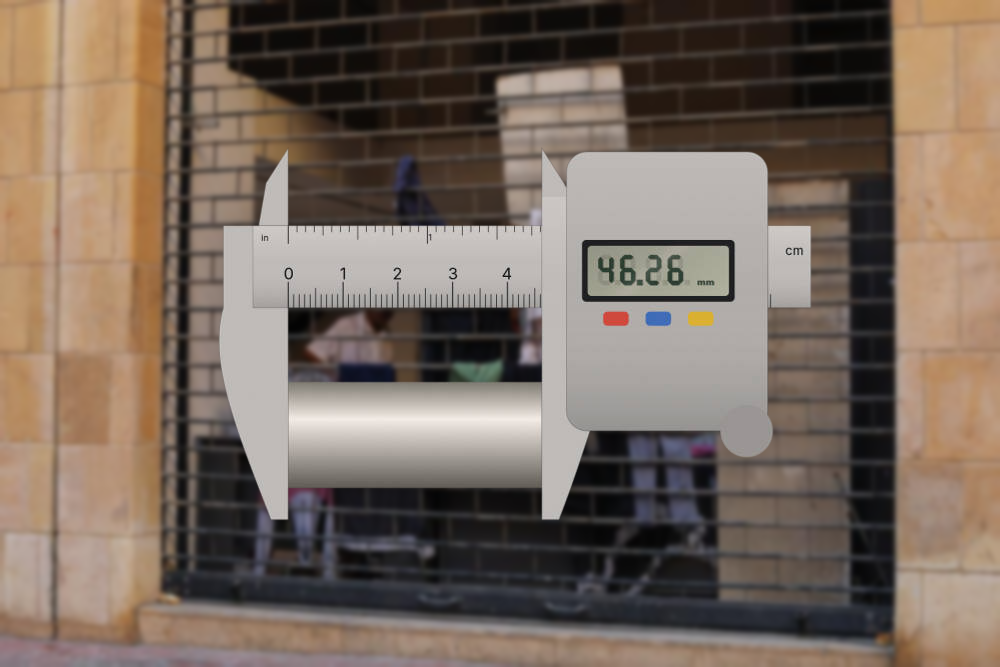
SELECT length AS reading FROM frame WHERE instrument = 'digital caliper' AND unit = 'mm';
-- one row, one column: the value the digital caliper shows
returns 46.26 mm
